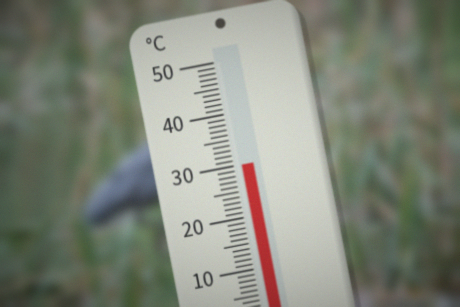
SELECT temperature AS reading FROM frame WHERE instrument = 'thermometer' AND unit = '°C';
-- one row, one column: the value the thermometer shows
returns 30 °C
